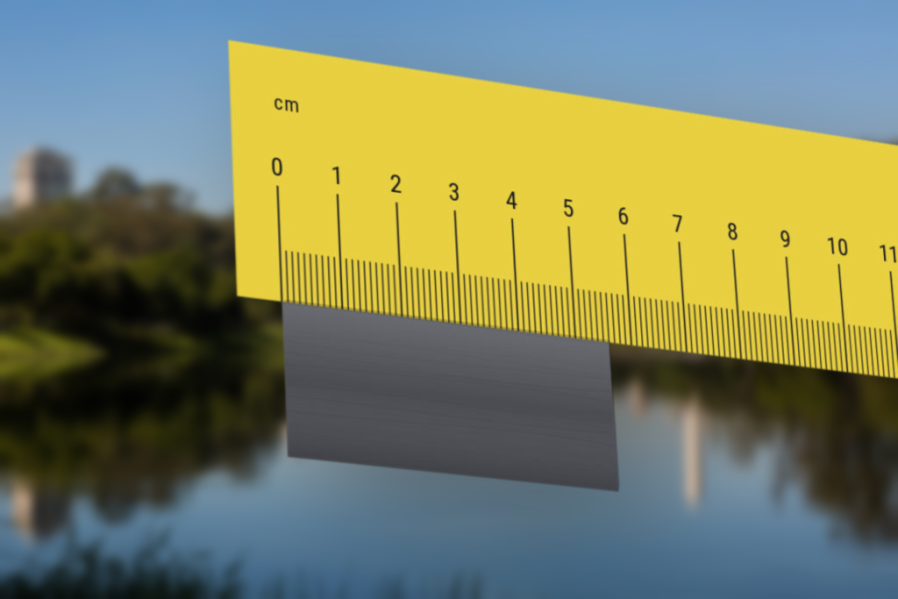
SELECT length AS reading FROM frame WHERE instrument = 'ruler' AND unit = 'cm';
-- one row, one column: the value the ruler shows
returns 5.6 cm
